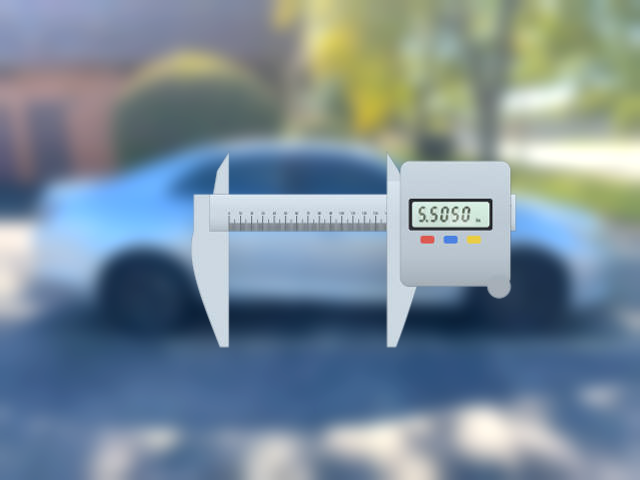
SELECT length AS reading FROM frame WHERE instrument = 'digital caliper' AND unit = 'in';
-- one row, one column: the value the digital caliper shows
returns 5.5050 in
